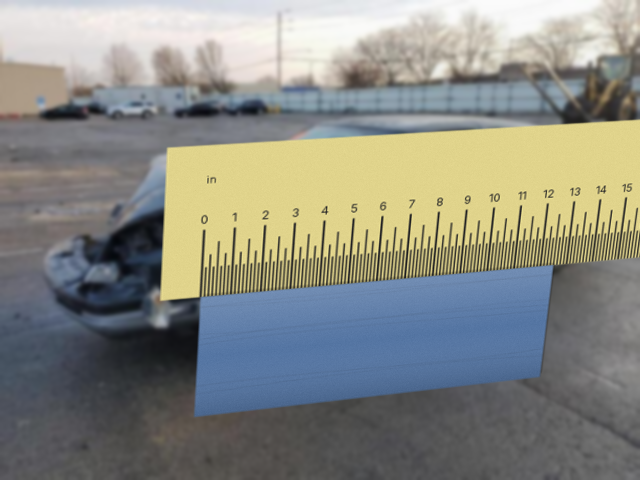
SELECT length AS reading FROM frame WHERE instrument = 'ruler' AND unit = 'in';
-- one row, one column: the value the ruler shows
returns 12.5 in
